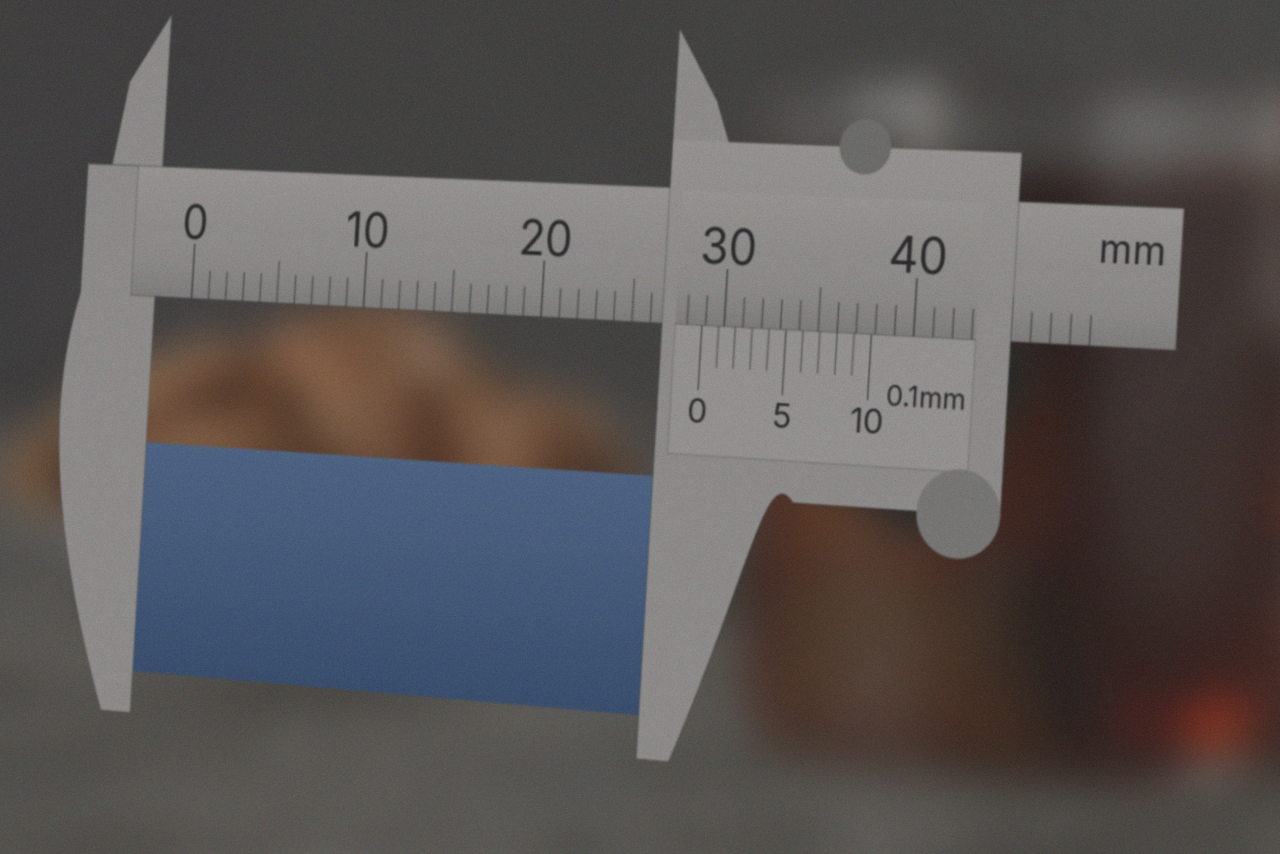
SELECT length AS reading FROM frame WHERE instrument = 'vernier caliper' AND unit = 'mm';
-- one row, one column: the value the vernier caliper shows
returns 28.8 mm
